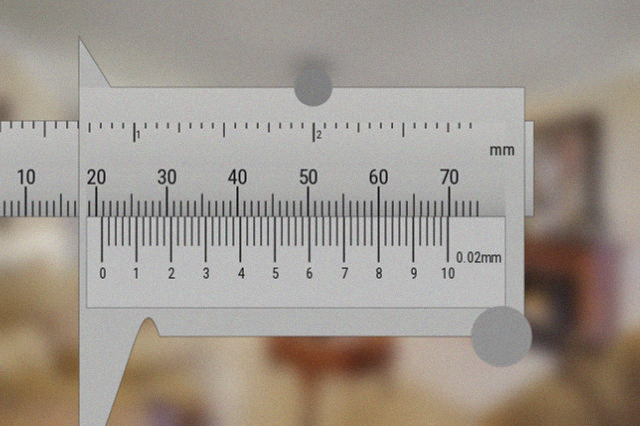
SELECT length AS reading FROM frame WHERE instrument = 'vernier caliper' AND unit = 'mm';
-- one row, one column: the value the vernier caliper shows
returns 20.8 mm
